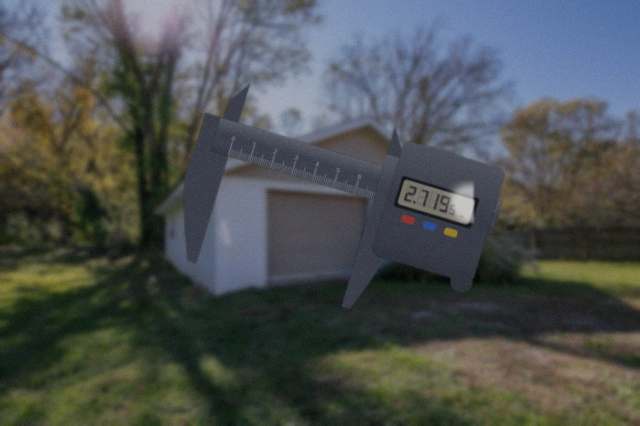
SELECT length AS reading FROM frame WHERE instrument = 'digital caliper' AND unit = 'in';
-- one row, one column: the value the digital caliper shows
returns 2.7195 in
